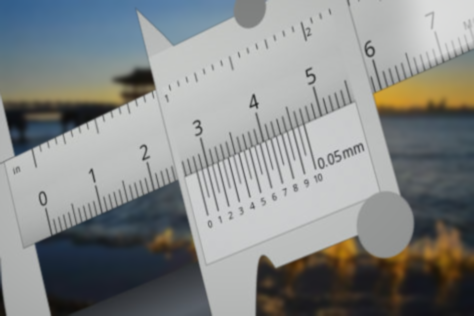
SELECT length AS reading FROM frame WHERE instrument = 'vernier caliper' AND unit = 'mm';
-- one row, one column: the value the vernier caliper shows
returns 28.0 mm
